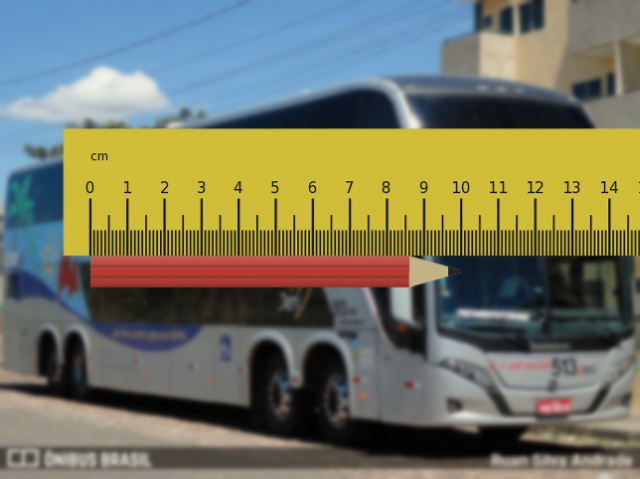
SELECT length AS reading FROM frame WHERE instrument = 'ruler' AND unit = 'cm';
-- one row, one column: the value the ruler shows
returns 10 cm
